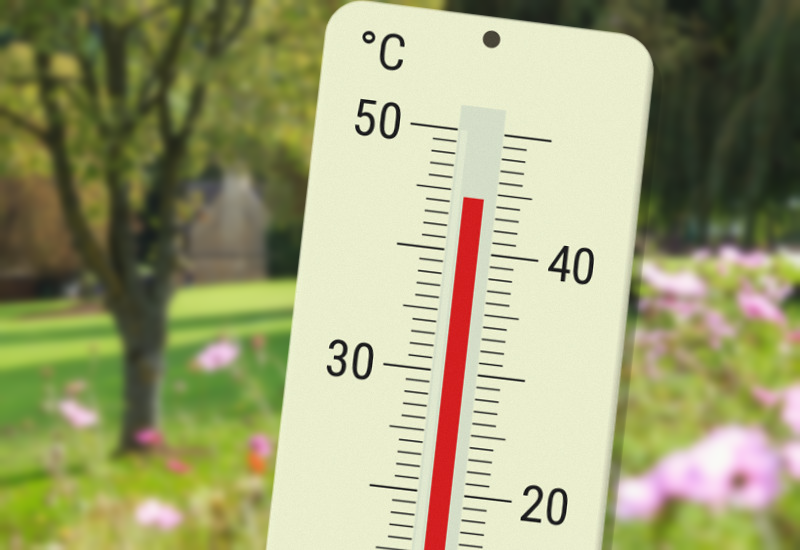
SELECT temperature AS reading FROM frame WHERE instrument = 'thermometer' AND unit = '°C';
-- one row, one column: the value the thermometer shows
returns 44.5 °C
